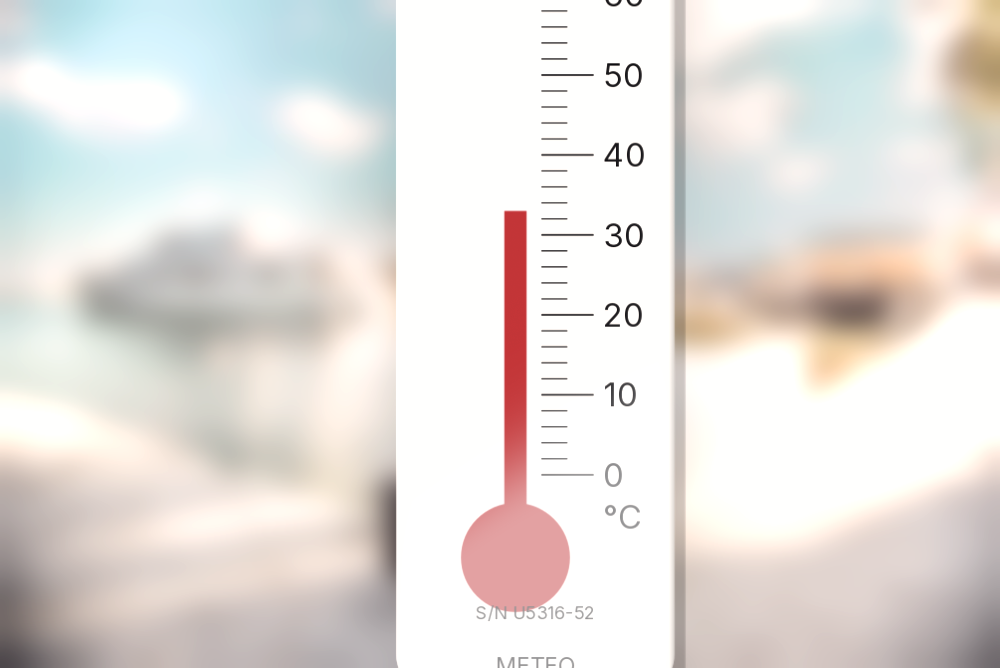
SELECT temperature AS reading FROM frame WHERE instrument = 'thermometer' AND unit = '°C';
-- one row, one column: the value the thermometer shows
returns 33 °C
